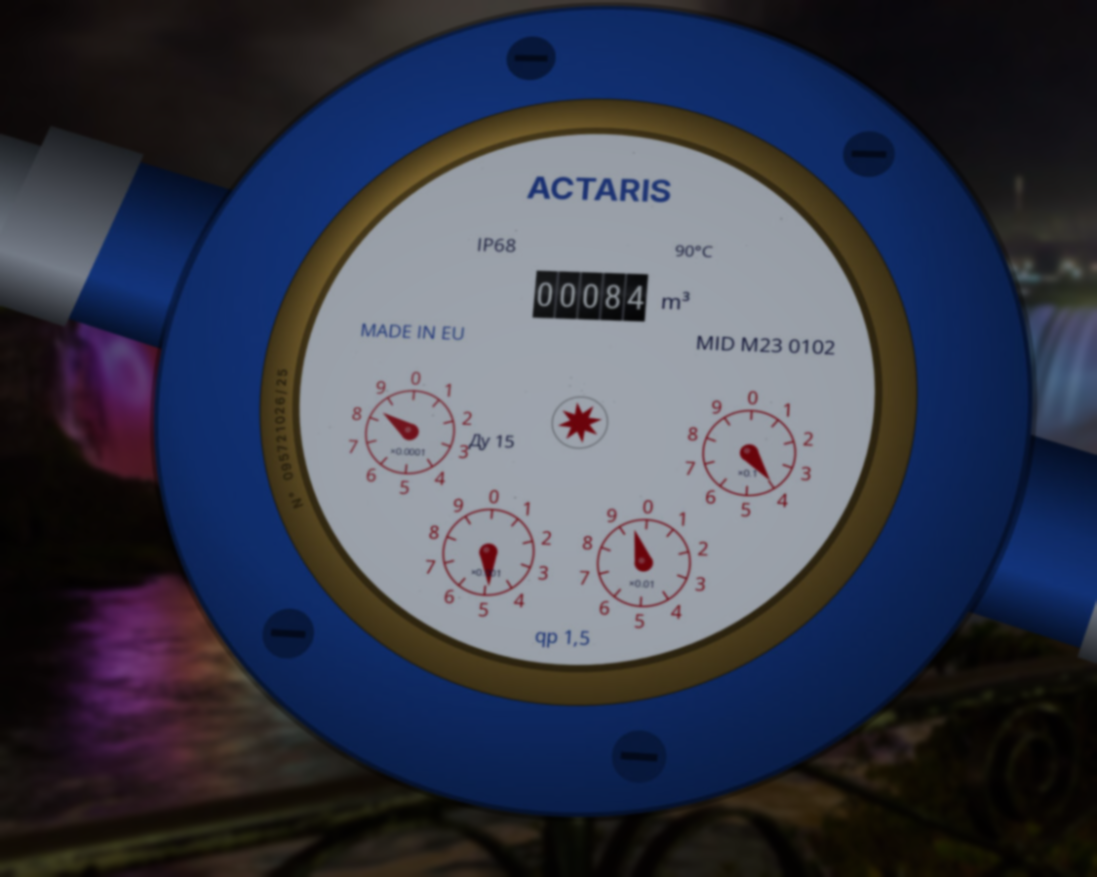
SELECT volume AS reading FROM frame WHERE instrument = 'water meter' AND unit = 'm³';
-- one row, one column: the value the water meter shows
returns 84.3948 m³
